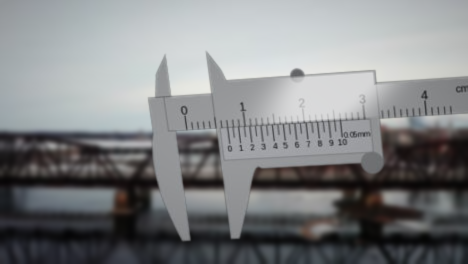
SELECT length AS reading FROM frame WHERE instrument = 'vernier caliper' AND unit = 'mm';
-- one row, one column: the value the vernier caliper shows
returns 7.0 mm
